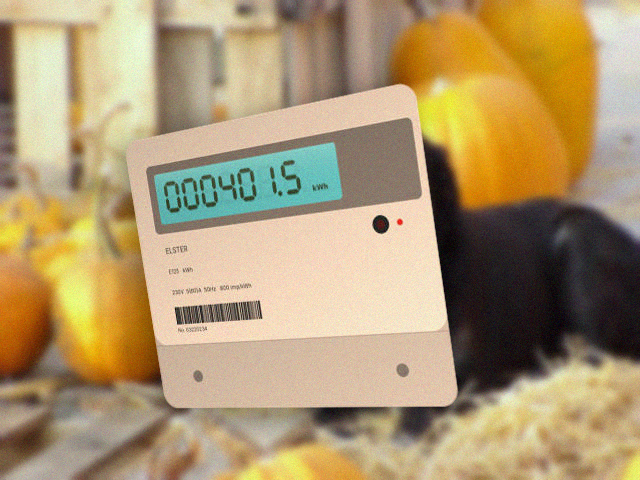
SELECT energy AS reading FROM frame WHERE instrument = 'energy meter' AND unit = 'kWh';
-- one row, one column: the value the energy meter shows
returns 401.5 kWh
